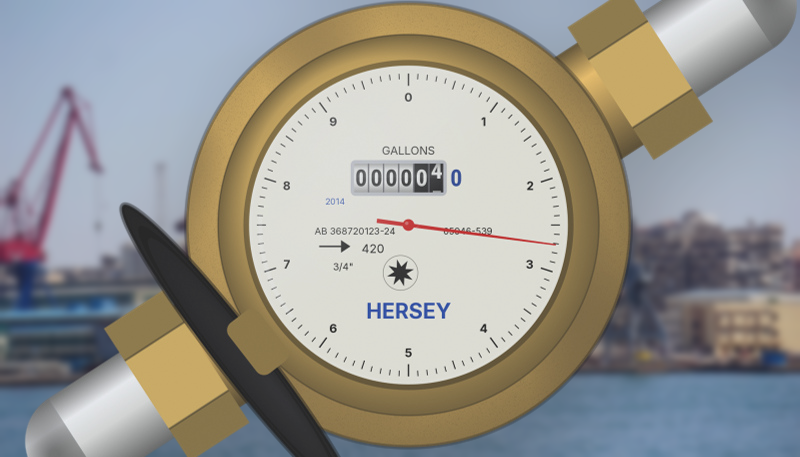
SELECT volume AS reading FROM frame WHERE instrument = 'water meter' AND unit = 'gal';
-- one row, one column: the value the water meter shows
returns 42.7 gal
